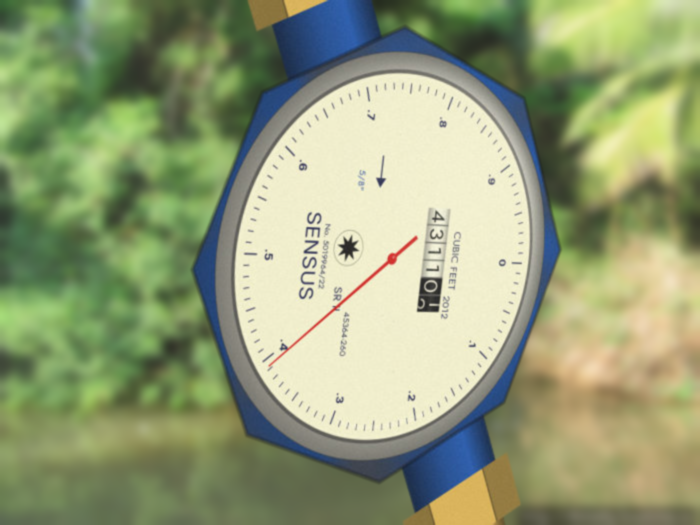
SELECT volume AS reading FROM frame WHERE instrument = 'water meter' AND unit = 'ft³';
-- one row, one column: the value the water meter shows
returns 431101.39 ft³
